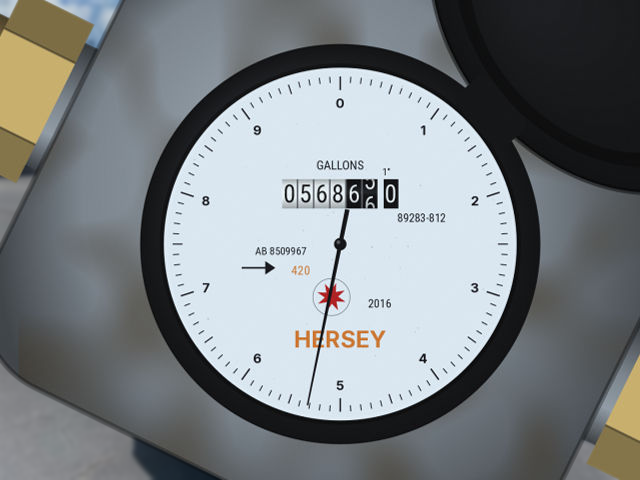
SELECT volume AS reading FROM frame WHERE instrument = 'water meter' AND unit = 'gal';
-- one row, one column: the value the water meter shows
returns 568655.3 gal
